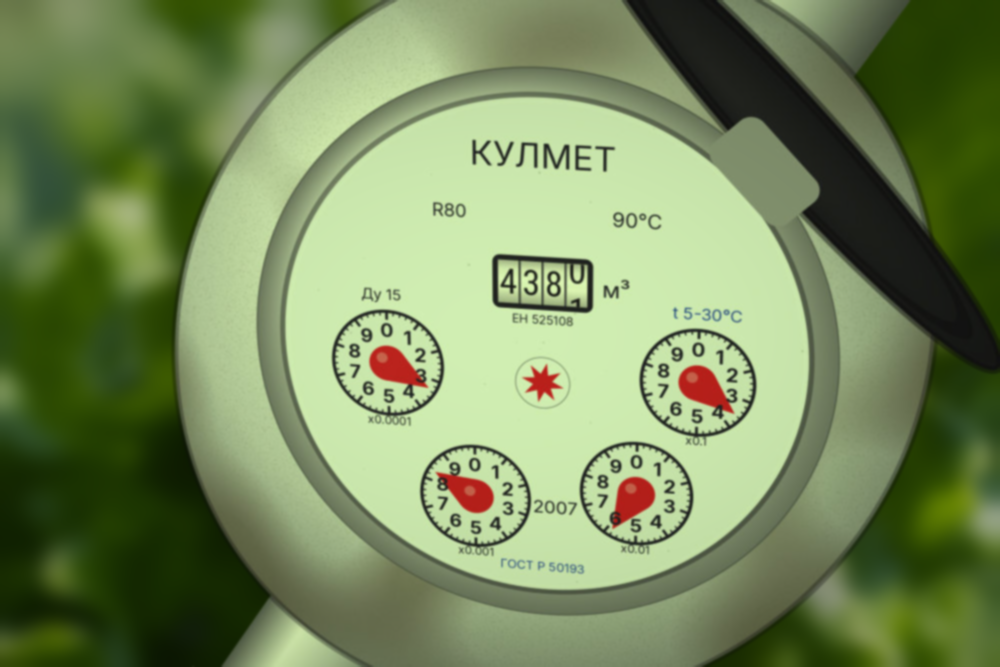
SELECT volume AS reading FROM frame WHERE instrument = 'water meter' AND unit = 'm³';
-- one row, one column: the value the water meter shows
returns 4380.3583 m³
